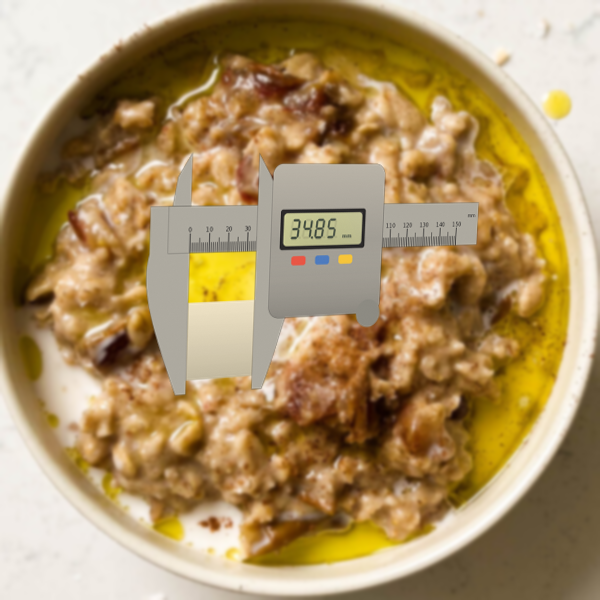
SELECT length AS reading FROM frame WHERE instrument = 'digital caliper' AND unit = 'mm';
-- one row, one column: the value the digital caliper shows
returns 34.85 mm
